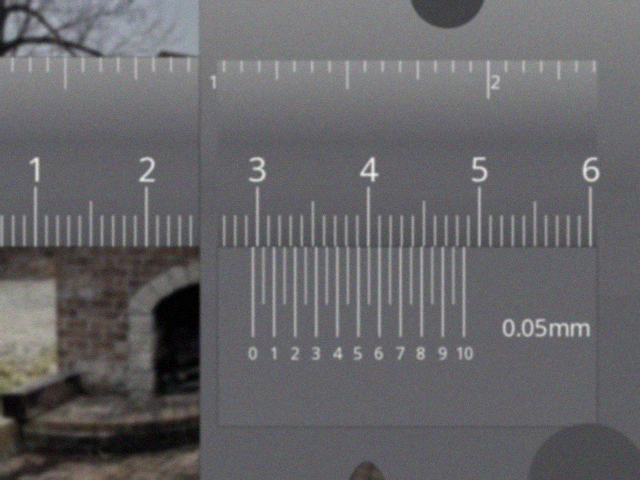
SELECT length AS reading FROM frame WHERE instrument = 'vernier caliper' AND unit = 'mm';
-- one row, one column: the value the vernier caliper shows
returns 29.6 mm
